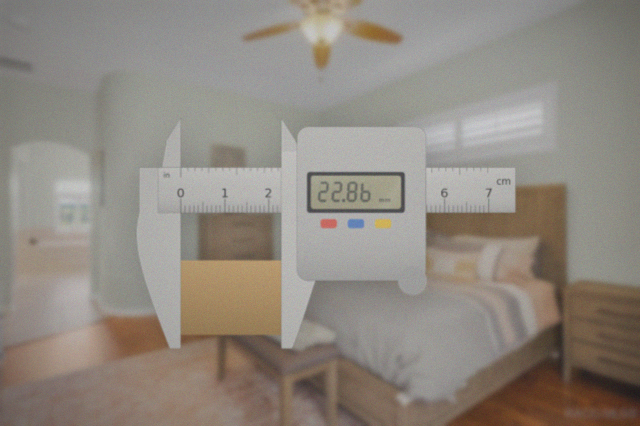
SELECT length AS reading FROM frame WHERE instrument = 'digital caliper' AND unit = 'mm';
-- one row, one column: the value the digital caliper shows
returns 22.86 mm
